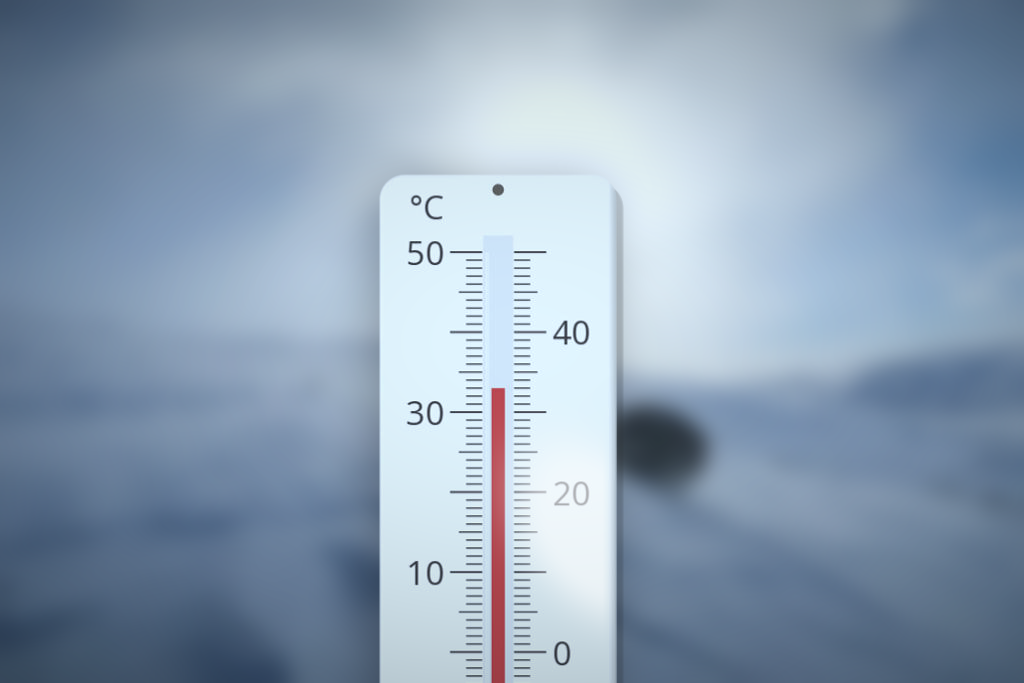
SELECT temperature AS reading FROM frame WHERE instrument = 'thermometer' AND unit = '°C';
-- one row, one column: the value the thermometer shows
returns 33 °C
